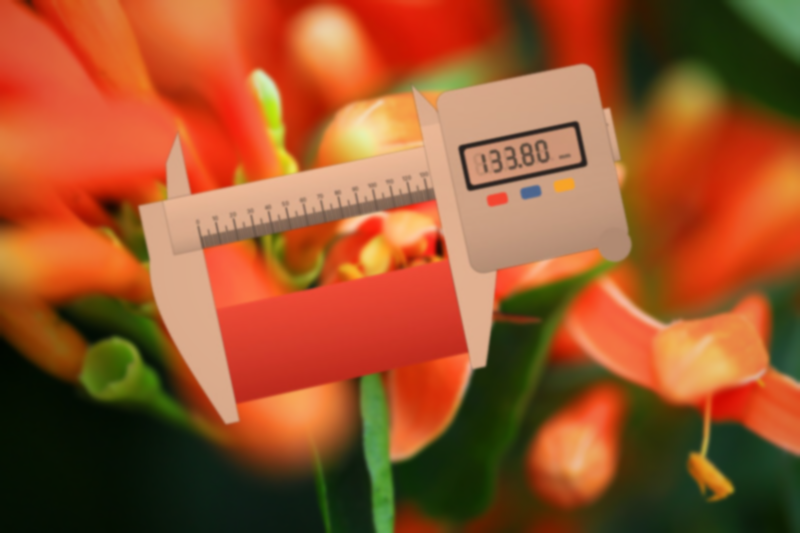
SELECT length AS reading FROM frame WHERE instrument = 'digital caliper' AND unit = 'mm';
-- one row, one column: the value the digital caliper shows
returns 133.80 mm
